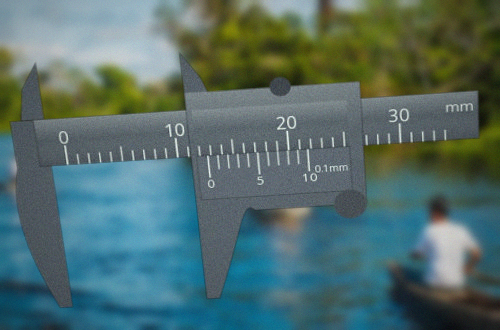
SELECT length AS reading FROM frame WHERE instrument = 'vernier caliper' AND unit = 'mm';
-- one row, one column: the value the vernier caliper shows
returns 12.7 mm
